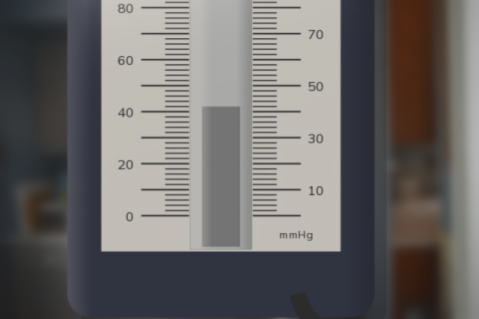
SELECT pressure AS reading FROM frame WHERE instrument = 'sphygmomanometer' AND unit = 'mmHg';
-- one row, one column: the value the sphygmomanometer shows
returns 42 mmHg
